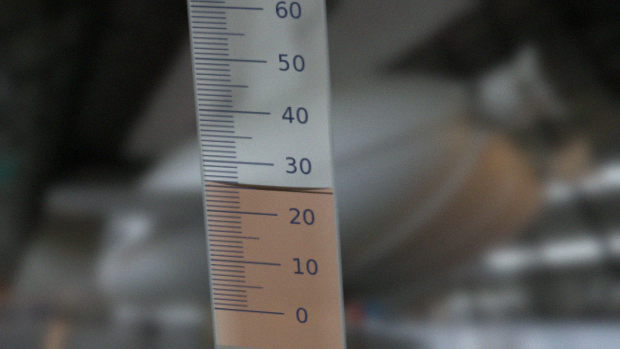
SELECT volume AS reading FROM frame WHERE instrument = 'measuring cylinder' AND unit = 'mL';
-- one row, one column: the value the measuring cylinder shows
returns 25 mL
